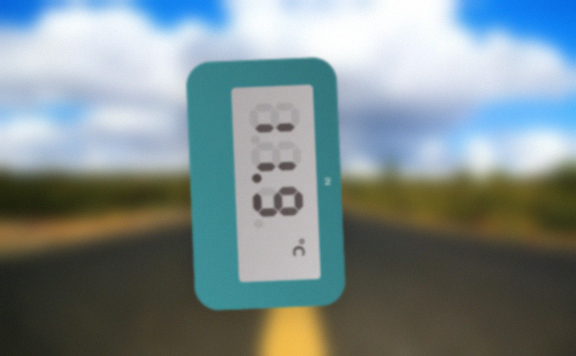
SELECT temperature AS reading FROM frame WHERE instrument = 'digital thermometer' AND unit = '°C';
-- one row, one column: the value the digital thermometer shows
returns 11.9 °C
